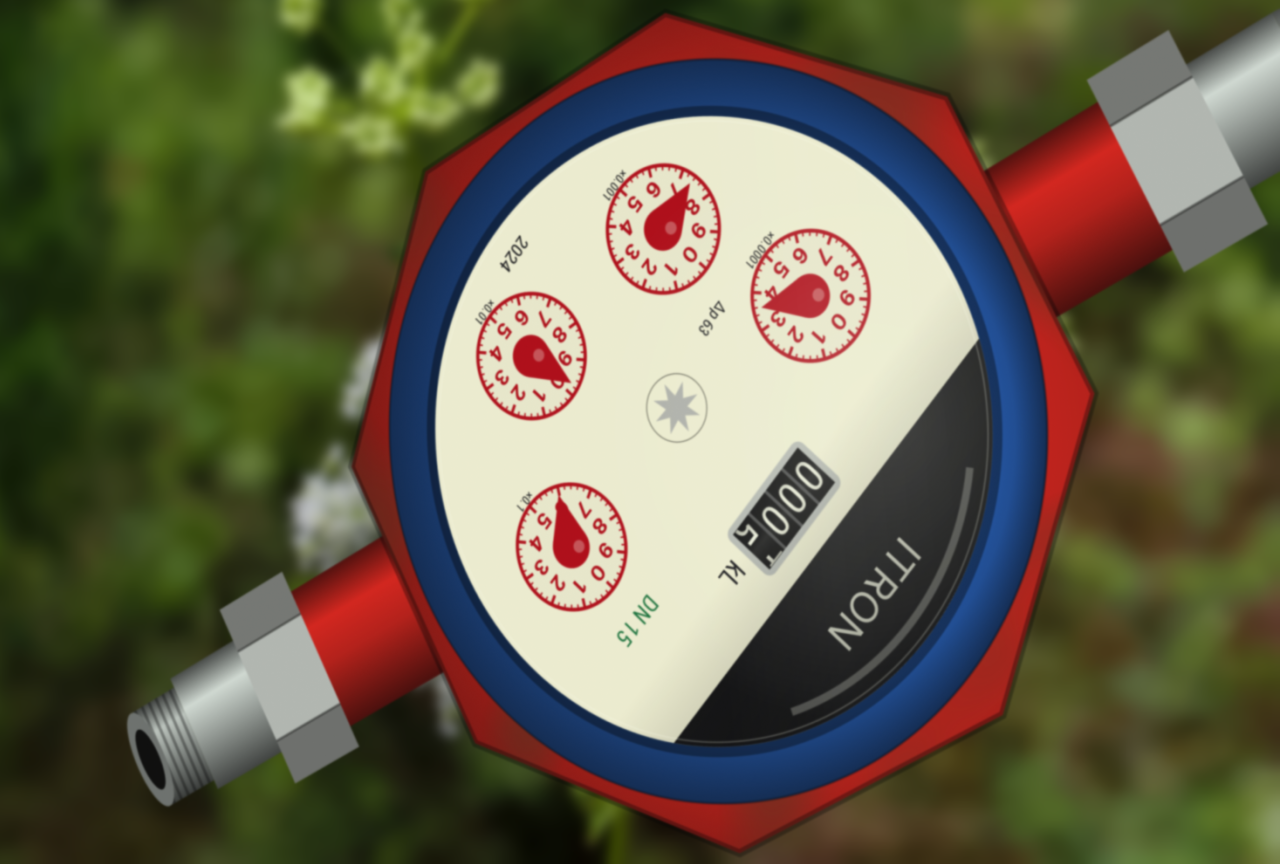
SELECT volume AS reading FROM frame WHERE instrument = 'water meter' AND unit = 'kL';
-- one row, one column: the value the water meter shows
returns 4.5973 kL
